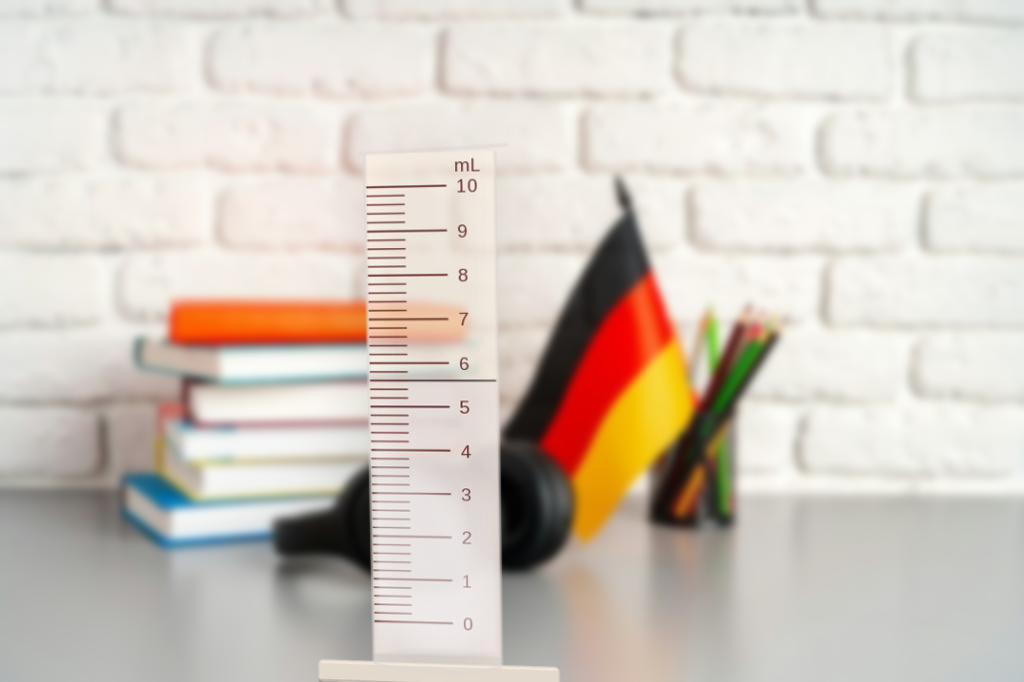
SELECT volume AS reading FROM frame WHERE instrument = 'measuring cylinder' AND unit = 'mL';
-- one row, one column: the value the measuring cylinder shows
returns 5.6 mL
